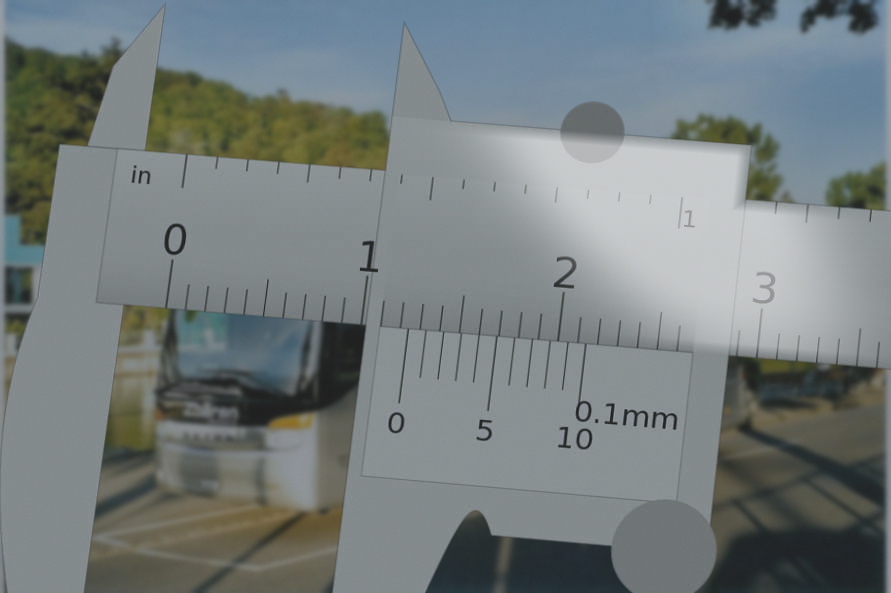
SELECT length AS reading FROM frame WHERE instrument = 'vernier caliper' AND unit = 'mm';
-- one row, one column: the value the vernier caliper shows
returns 12.4 mm
